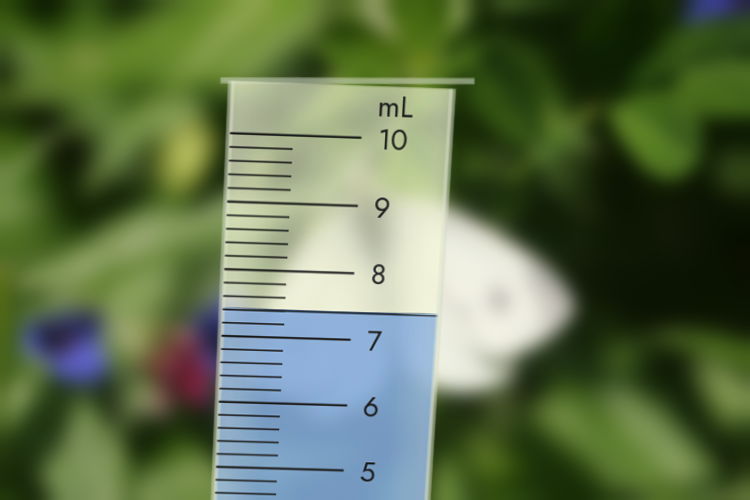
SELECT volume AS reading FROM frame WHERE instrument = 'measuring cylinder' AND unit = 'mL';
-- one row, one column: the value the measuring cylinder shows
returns 7.4 mL
